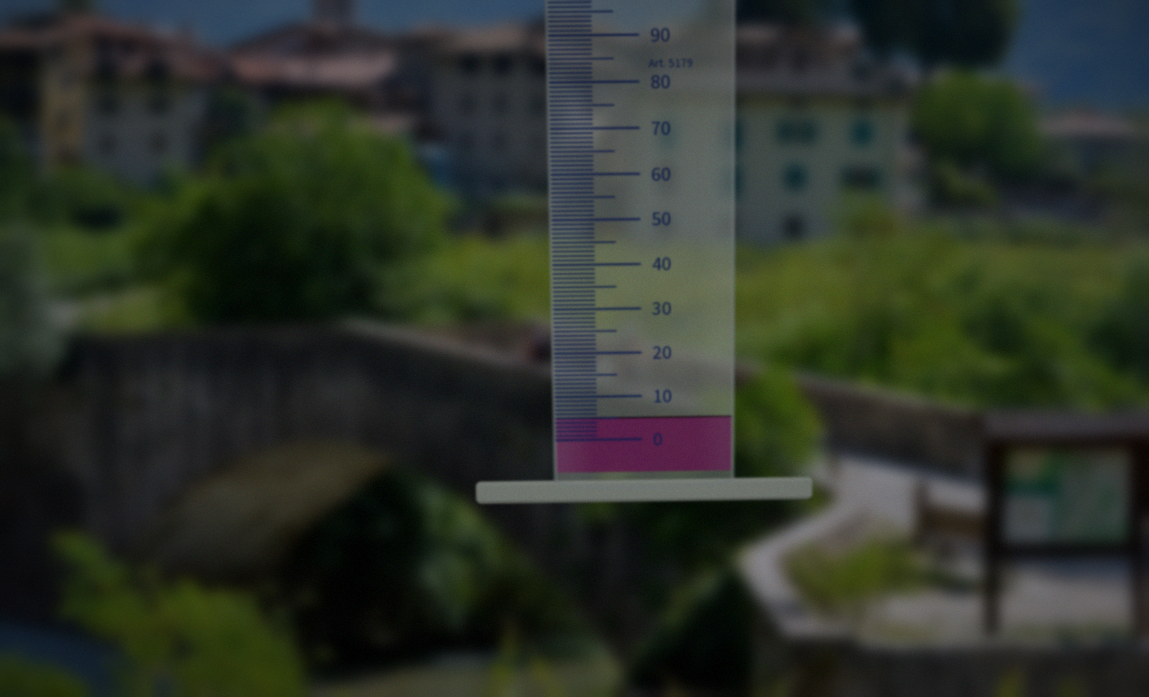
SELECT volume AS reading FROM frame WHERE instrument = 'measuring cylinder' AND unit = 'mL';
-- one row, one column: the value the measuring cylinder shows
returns 5 mL
